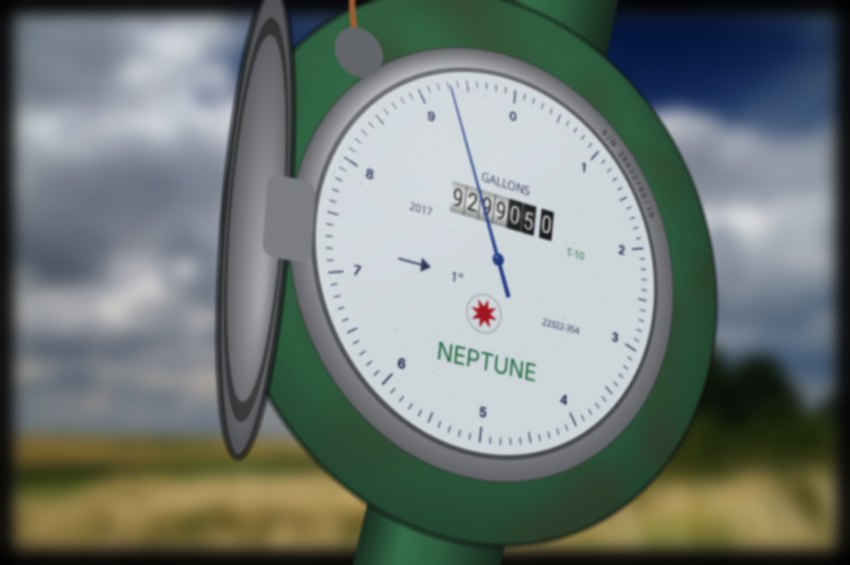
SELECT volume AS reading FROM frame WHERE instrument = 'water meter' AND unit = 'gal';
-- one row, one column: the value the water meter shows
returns 9299049.3 gal
